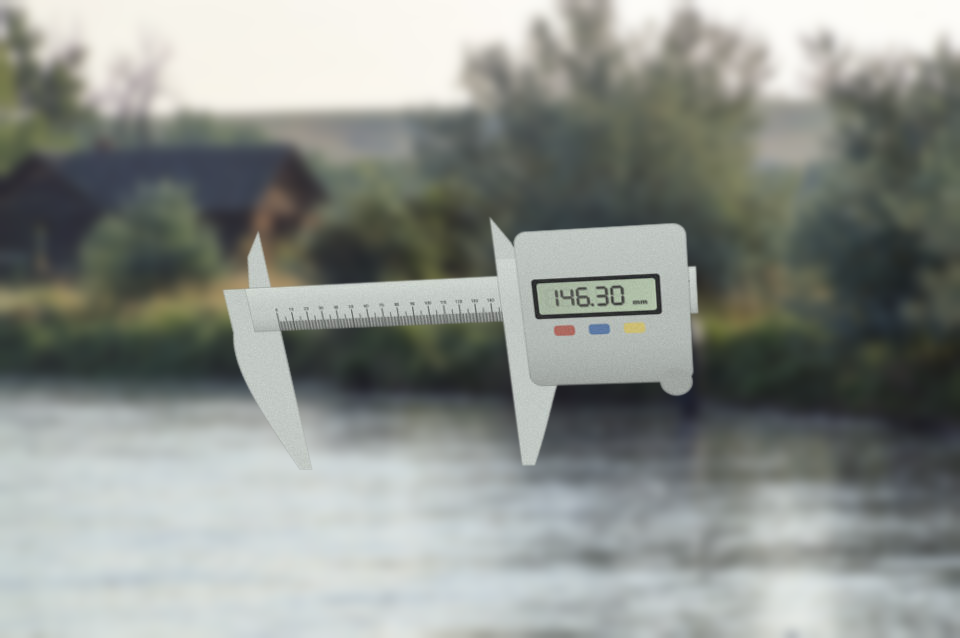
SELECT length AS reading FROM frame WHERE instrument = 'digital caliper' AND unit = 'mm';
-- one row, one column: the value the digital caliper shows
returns 146.30 mm
